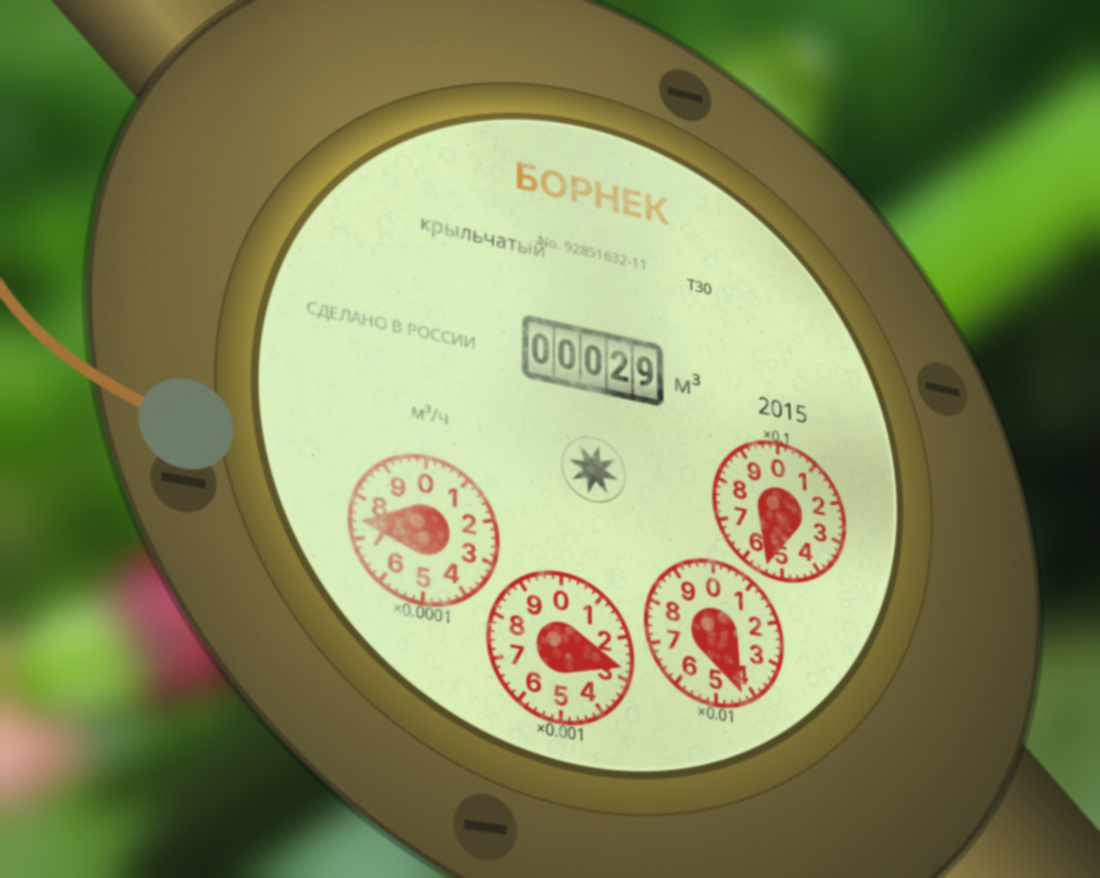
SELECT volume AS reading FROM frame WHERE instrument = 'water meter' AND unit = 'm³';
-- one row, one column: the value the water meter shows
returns 29.5427 m³
